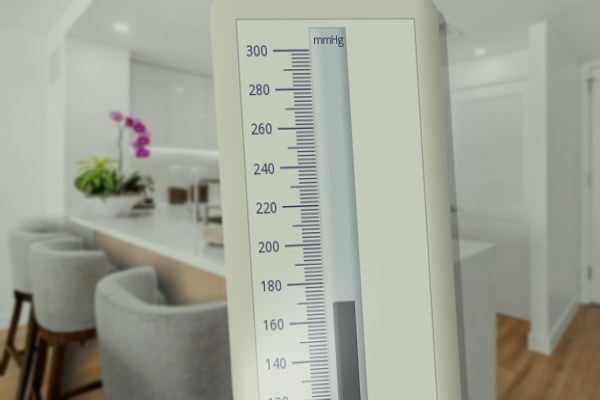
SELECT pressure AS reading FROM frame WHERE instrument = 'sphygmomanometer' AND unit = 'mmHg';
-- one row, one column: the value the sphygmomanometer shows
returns 170 mmHg
